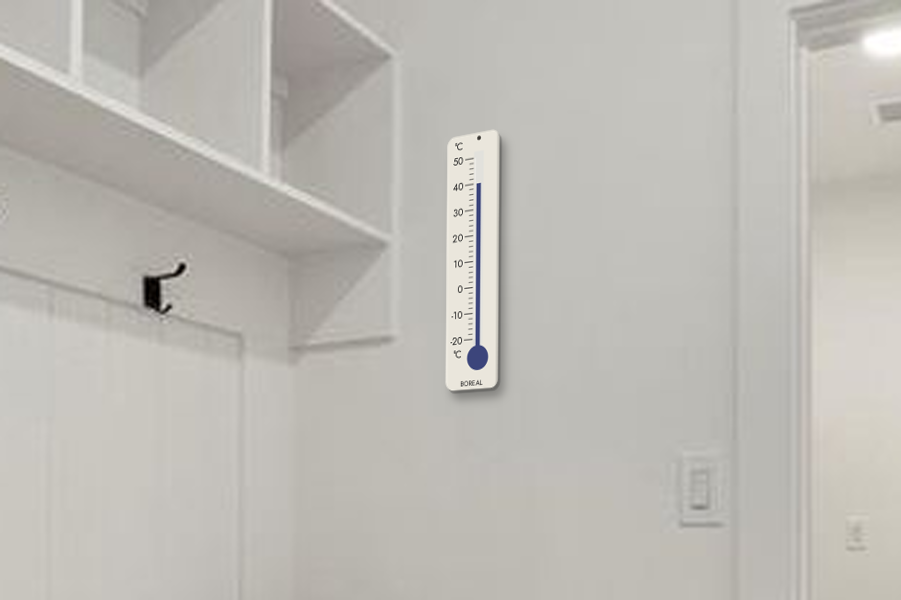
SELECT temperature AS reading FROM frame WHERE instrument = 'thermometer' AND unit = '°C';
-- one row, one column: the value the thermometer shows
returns 40 °C
